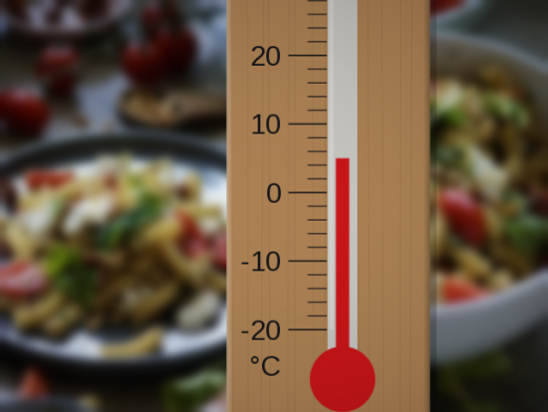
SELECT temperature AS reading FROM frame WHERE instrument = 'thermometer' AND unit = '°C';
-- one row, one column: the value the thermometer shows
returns 5 °C
